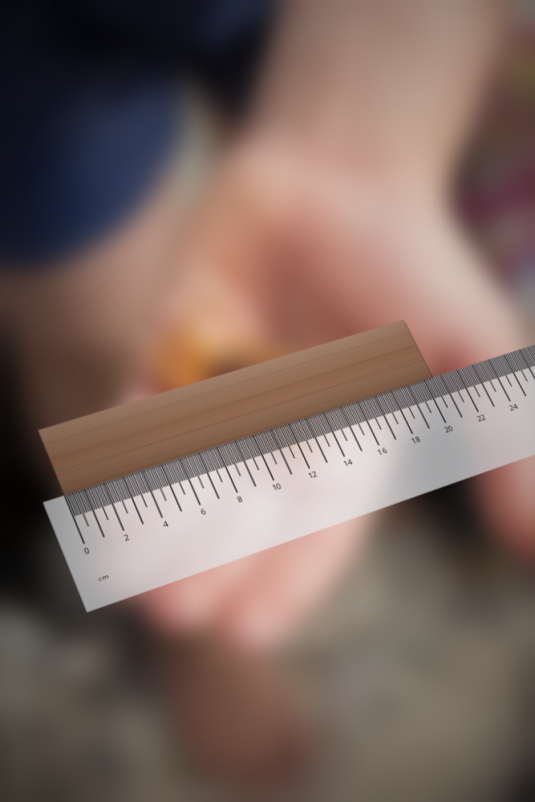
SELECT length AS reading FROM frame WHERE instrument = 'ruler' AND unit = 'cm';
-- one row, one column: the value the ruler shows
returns 20.5 cm
